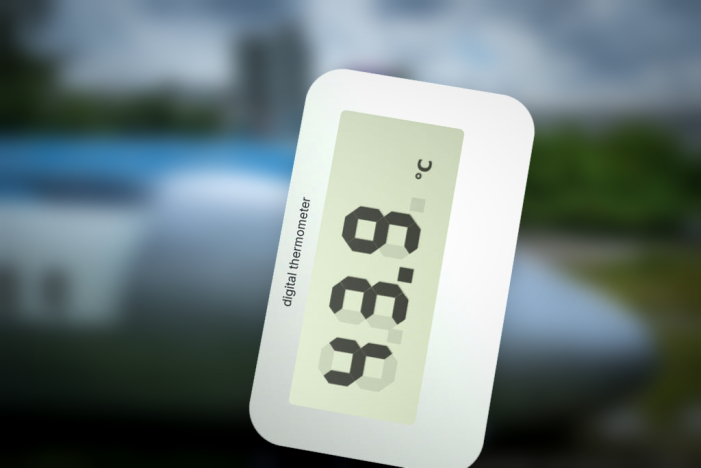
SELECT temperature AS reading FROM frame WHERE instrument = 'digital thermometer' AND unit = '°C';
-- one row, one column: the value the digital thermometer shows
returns 43.9 °C
